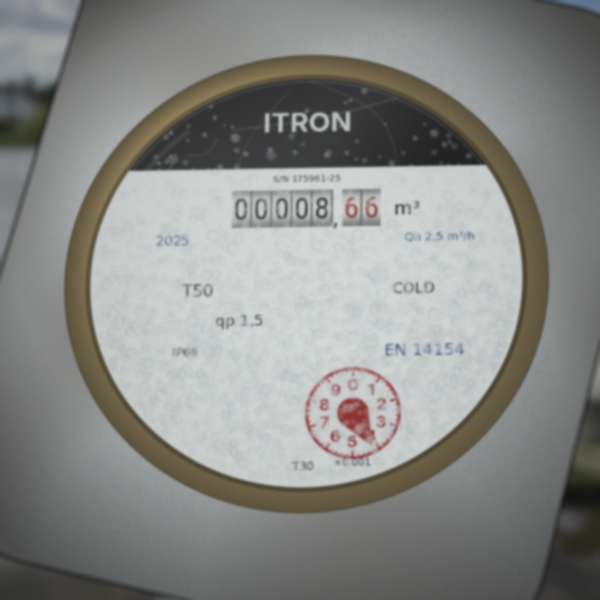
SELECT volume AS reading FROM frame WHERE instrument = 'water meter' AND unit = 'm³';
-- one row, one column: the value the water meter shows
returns 8.664 m³
